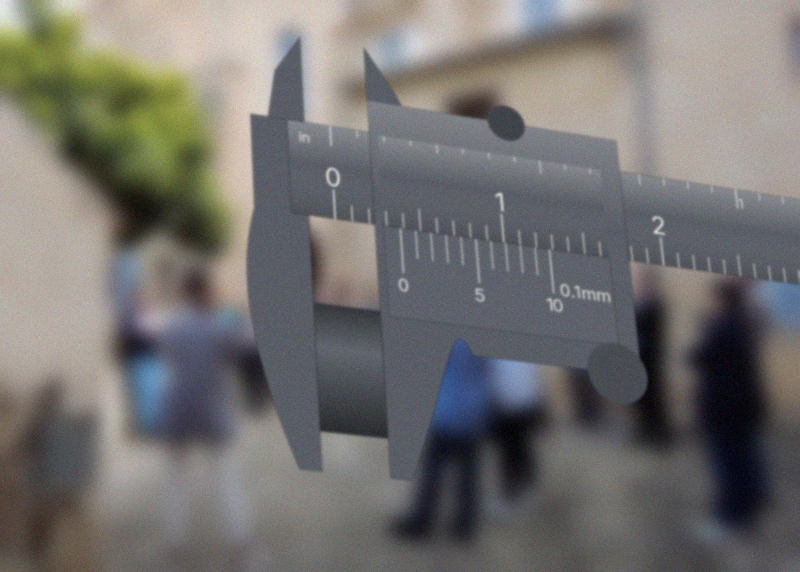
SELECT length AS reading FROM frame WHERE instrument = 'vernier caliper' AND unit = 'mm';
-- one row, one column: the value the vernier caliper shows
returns 3.8 mm
